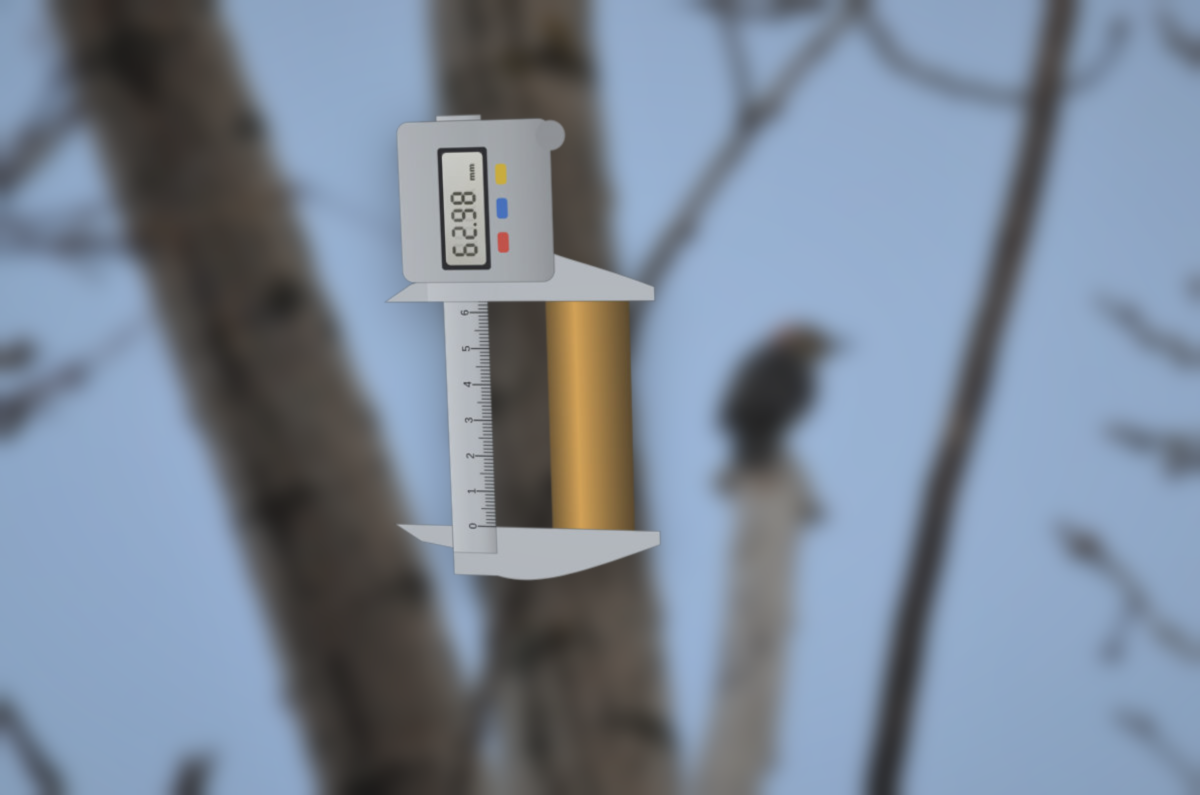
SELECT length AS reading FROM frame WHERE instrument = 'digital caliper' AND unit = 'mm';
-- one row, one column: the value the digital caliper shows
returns 62.98 mm
